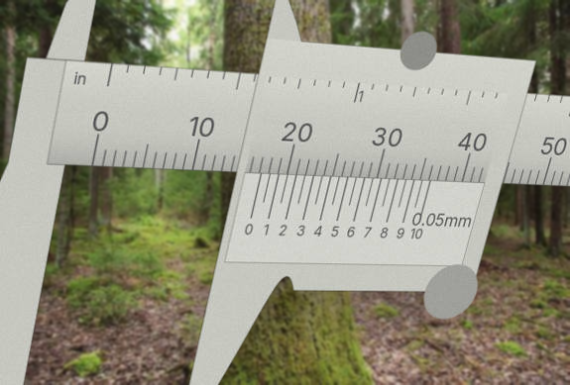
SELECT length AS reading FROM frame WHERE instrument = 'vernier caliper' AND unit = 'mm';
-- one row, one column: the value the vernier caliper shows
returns 17.2 mm
